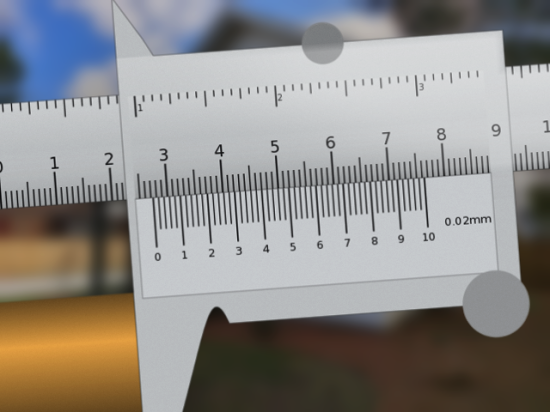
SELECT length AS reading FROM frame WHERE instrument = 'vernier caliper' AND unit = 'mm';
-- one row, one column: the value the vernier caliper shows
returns 27.4 mm
